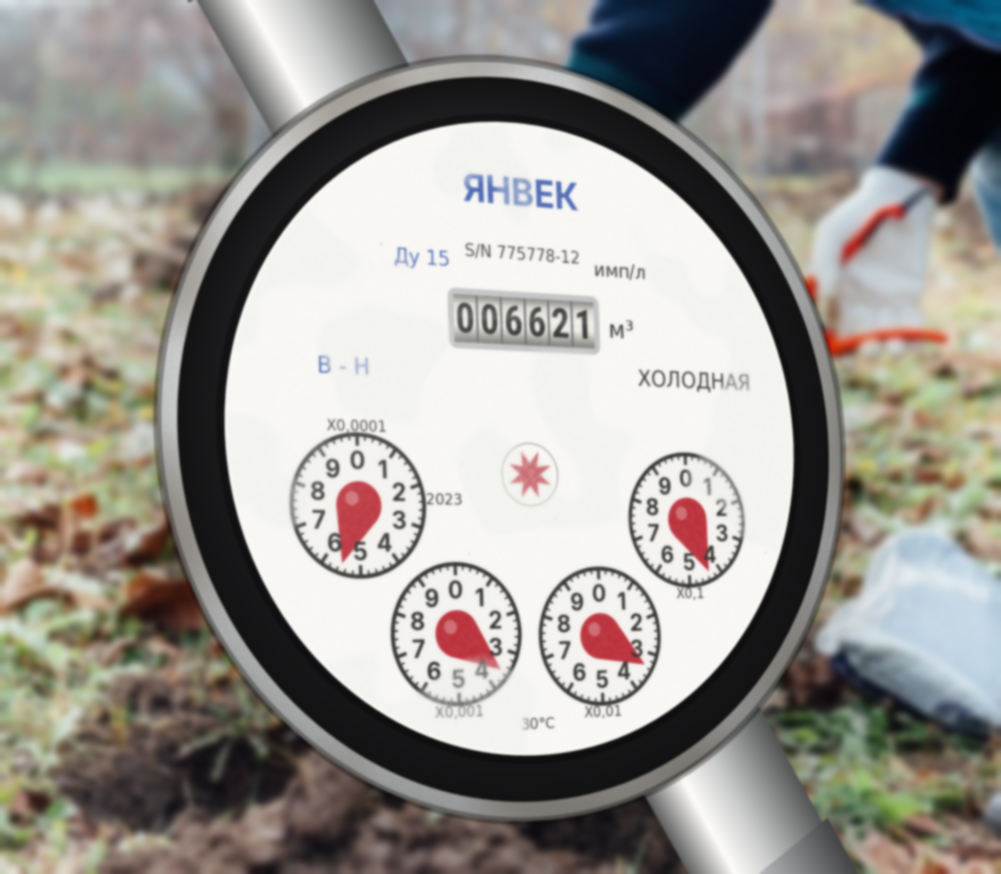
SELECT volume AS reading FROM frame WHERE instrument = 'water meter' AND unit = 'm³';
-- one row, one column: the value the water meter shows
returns 6621.4335 m³
